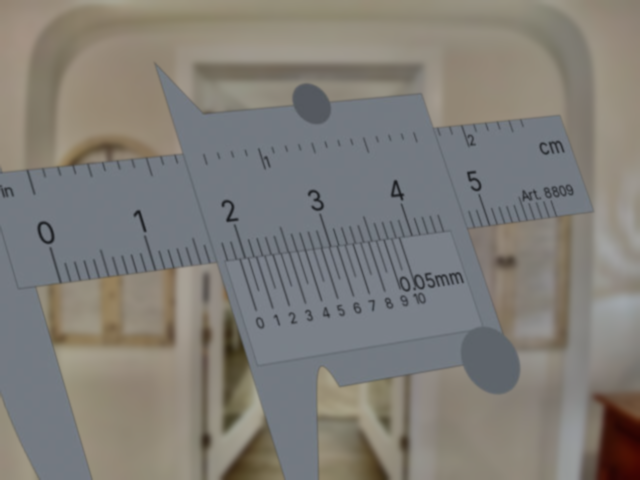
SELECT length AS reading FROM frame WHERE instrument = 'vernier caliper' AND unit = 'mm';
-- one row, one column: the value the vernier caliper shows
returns 19.4 mm
